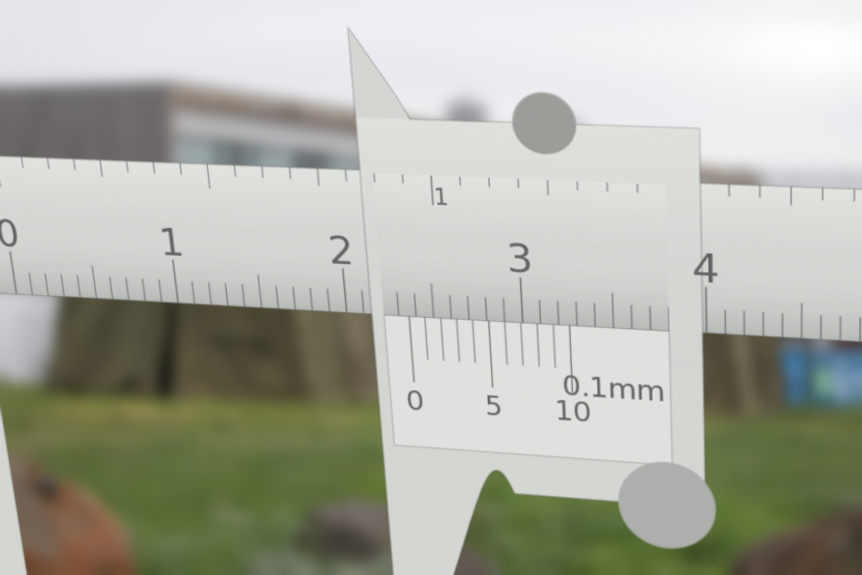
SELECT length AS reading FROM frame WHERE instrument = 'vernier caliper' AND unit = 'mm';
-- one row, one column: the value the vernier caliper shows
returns 23.6 mm
